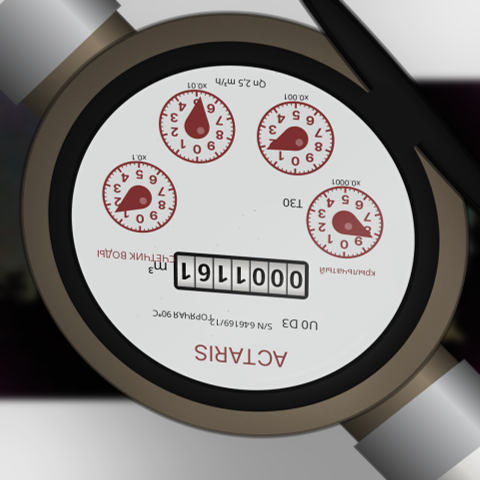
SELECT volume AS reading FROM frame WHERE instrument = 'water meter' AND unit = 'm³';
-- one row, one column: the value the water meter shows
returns 1161.1518 m³
